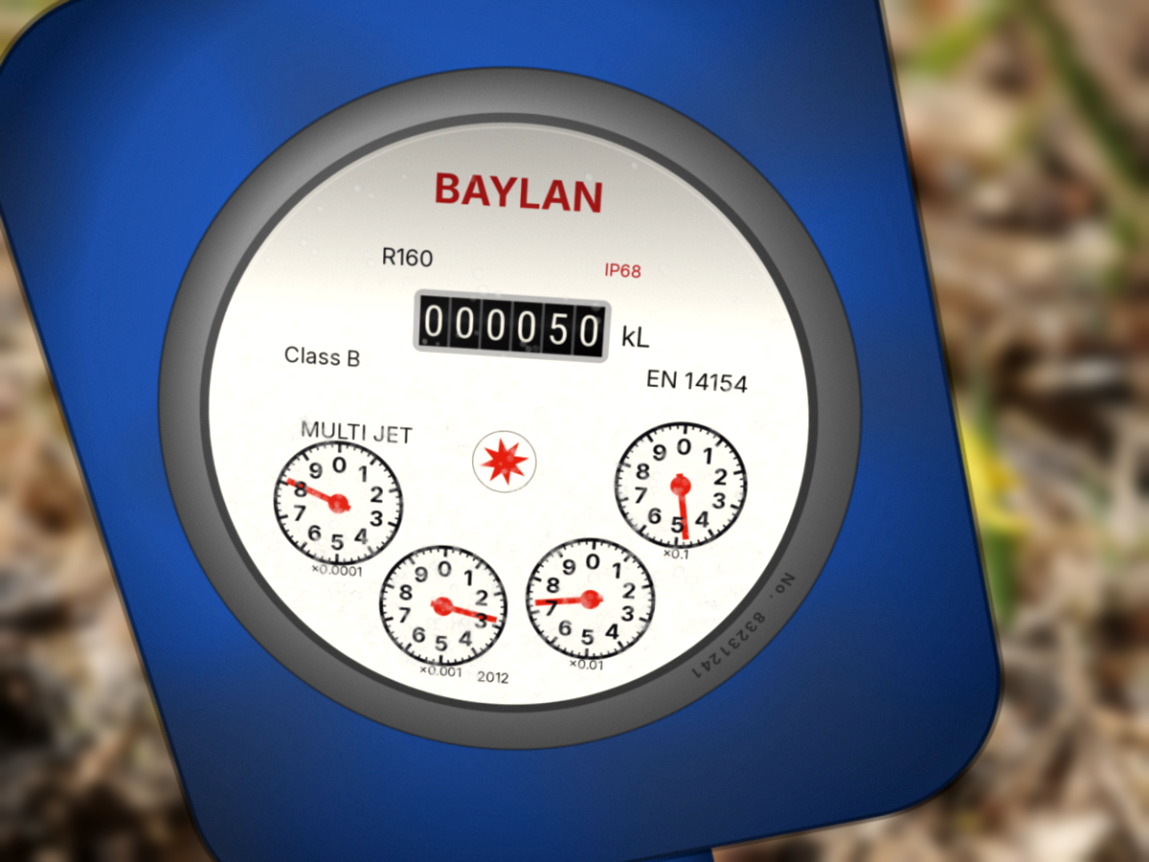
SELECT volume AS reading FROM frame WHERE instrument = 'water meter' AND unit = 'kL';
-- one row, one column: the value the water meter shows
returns 50.4728 kL
